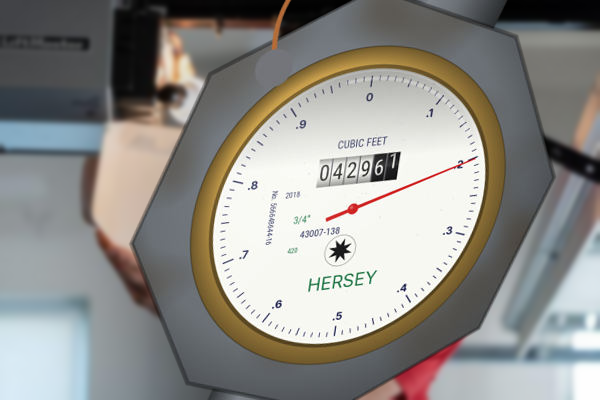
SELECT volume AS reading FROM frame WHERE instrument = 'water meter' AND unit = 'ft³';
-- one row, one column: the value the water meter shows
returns 42961.20 ft³
